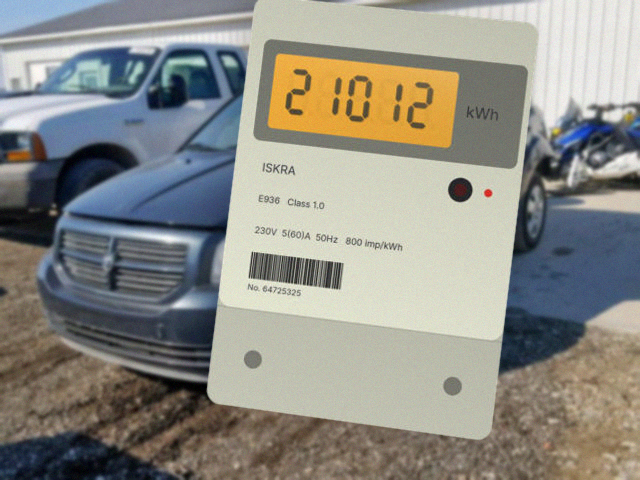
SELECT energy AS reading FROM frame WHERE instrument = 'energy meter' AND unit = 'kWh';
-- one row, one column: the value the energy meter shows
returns 21012 kWh
